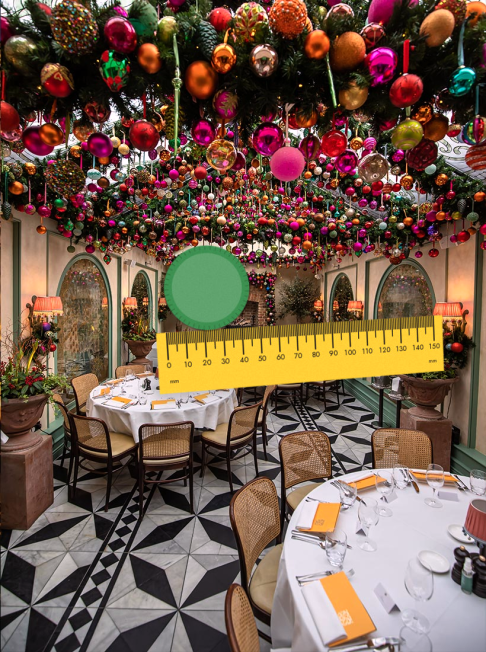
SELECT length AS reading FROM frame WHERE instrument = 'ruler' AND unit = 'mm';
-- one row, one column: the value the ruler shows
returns 45 mm
